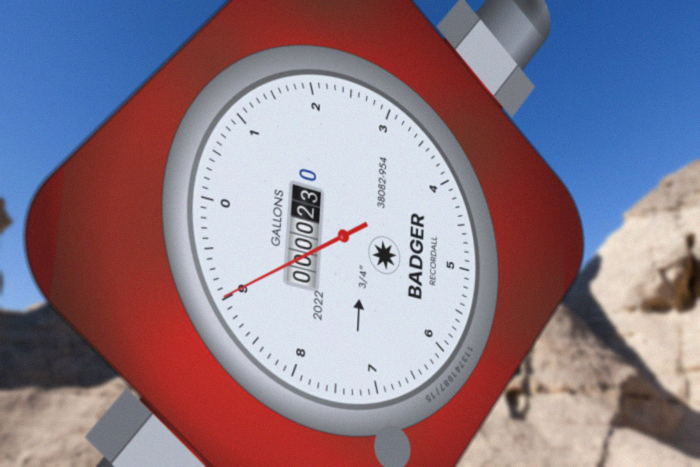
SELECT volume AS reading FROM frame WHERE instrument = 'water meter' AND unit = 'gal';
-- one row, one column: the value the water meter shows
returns 229.0 gal
